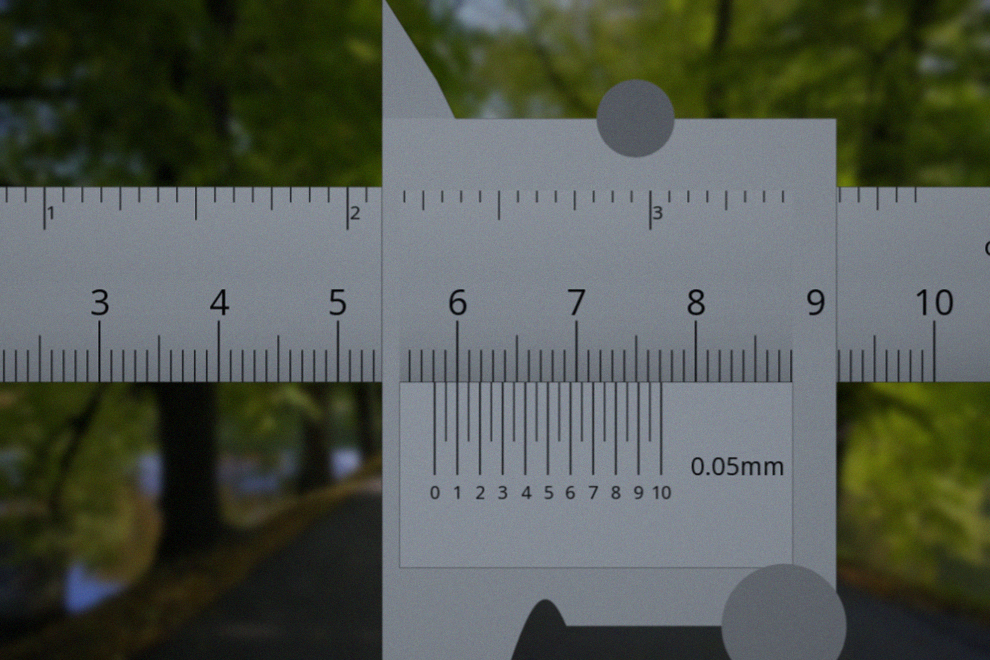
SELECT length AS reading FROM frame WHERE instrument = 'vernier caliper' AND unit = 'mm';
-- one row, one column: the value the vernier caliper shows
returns 58.1 mm
